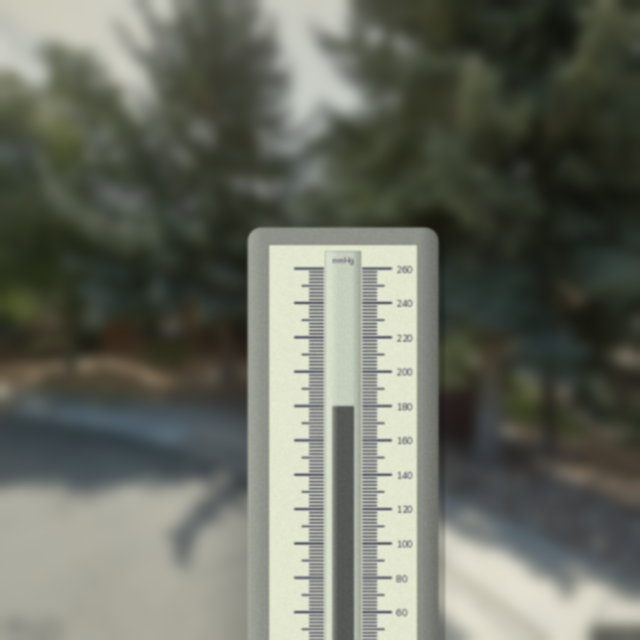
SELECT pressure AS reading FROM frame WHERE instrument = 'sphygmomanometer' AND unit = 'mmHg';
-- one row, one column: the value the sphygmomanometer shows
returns 180 mmHg
